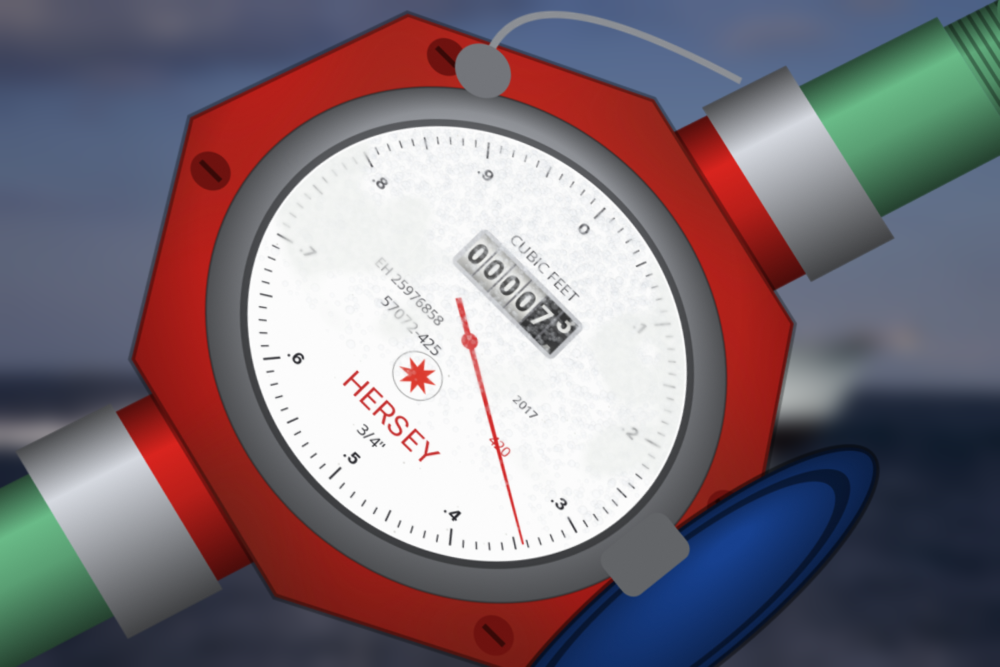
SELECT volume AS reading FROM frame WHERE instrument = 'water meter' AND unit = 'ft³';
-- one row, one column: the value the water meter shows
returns 73.34 ft³
